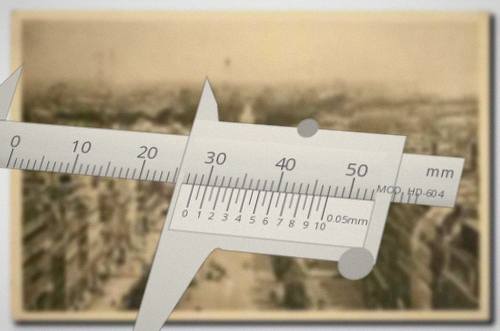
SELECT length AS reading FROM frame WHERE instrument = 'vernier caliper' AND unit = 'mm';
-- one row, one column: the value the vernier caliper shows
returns 28.0 mm
